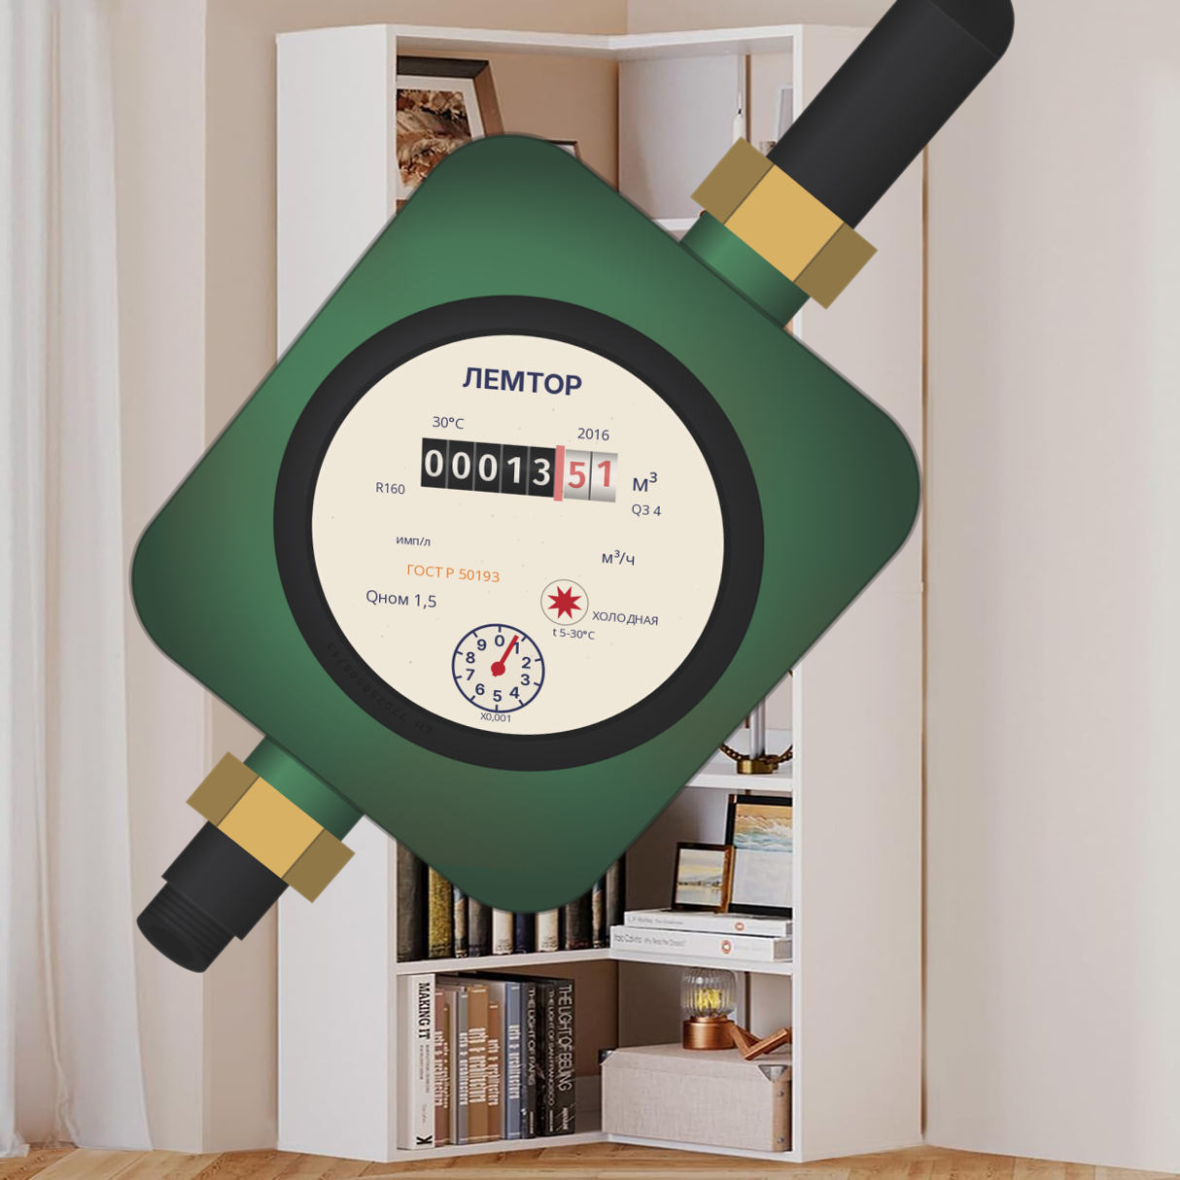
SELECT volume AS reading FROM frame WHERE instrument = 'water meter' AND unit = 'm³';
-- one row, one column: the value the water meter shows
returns 13.510 m³
